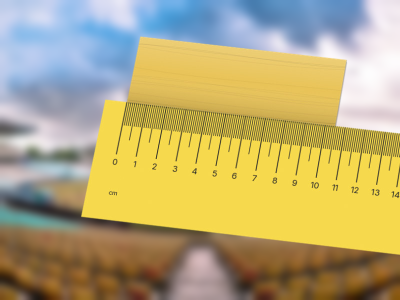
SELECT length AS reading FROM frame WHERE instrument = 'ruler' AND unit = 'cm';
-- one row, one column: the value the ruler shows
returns 10.5 cm
